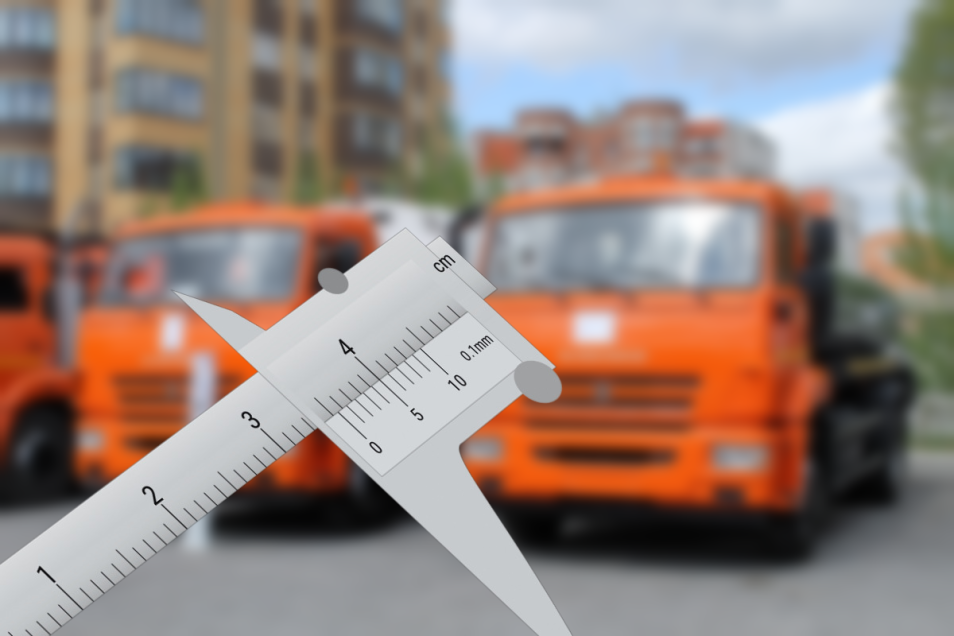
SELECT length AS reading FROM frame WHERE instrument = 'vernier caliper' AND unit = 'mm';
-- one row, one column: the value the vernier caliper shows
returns 35.5 mm
